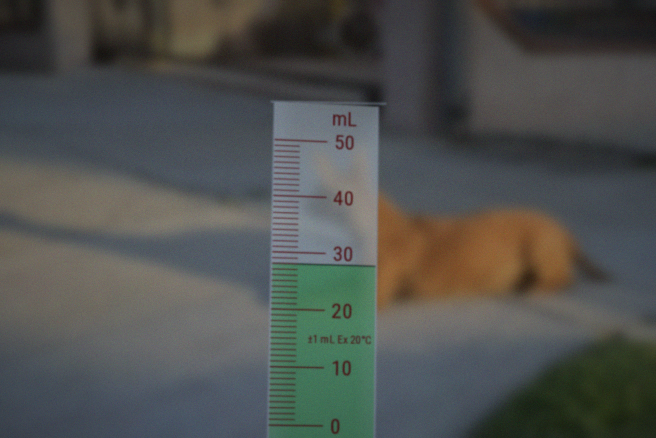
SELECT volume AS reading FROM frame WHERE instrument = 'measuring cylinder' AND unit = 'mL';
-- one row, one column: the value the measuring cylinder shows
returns 28 mL
